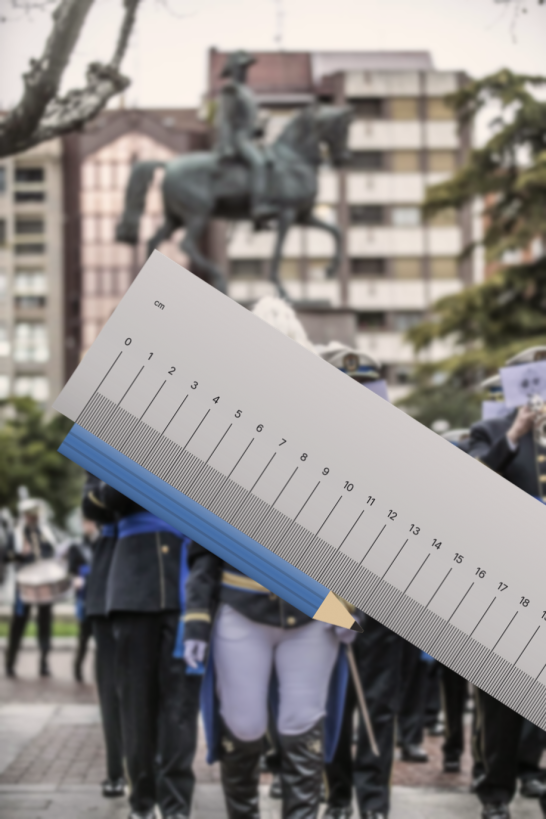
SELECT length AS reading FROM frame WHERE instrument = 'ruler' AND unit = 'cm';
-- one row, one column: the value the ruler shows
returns 13.5 cm
